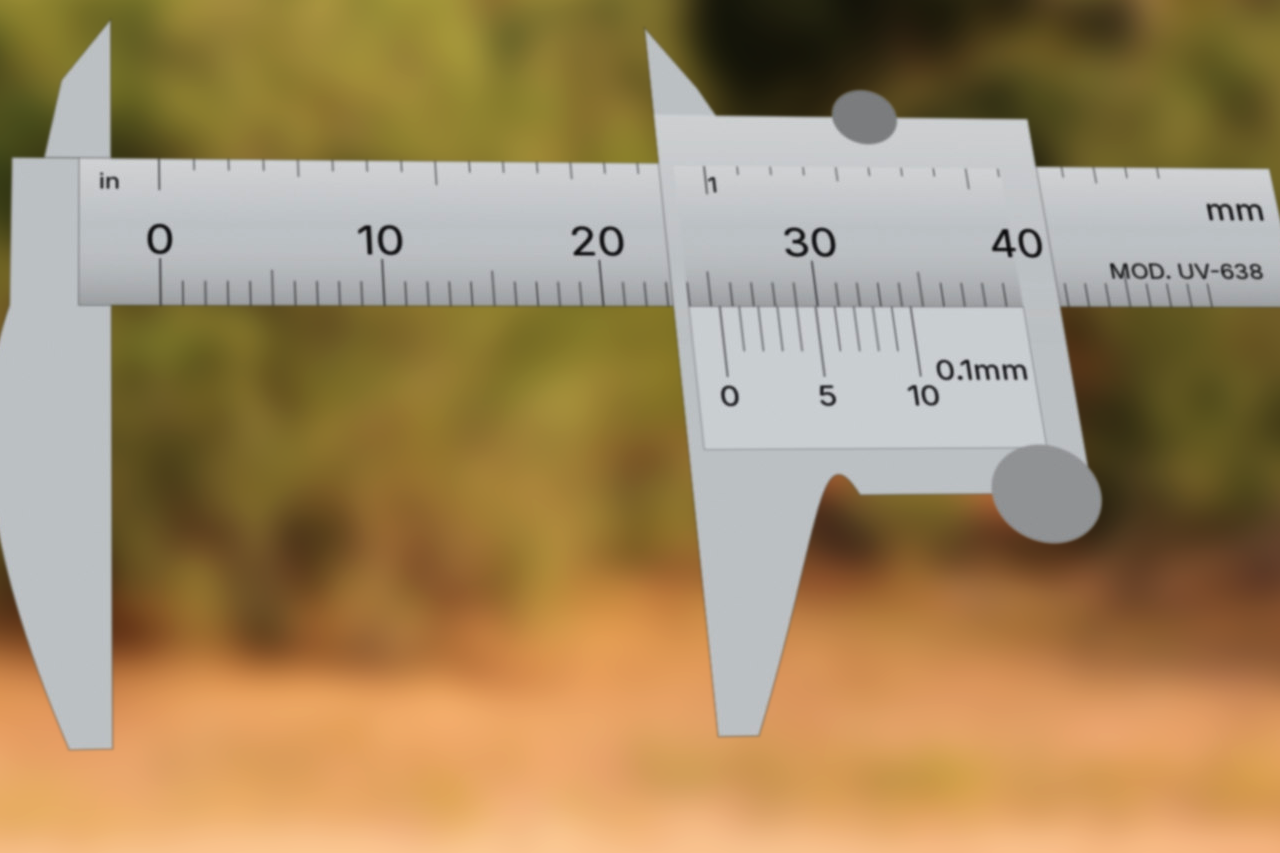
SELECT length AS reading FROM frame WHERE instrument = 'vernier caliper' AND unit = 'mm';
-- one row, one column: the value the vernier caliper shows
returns 25.4 mm
